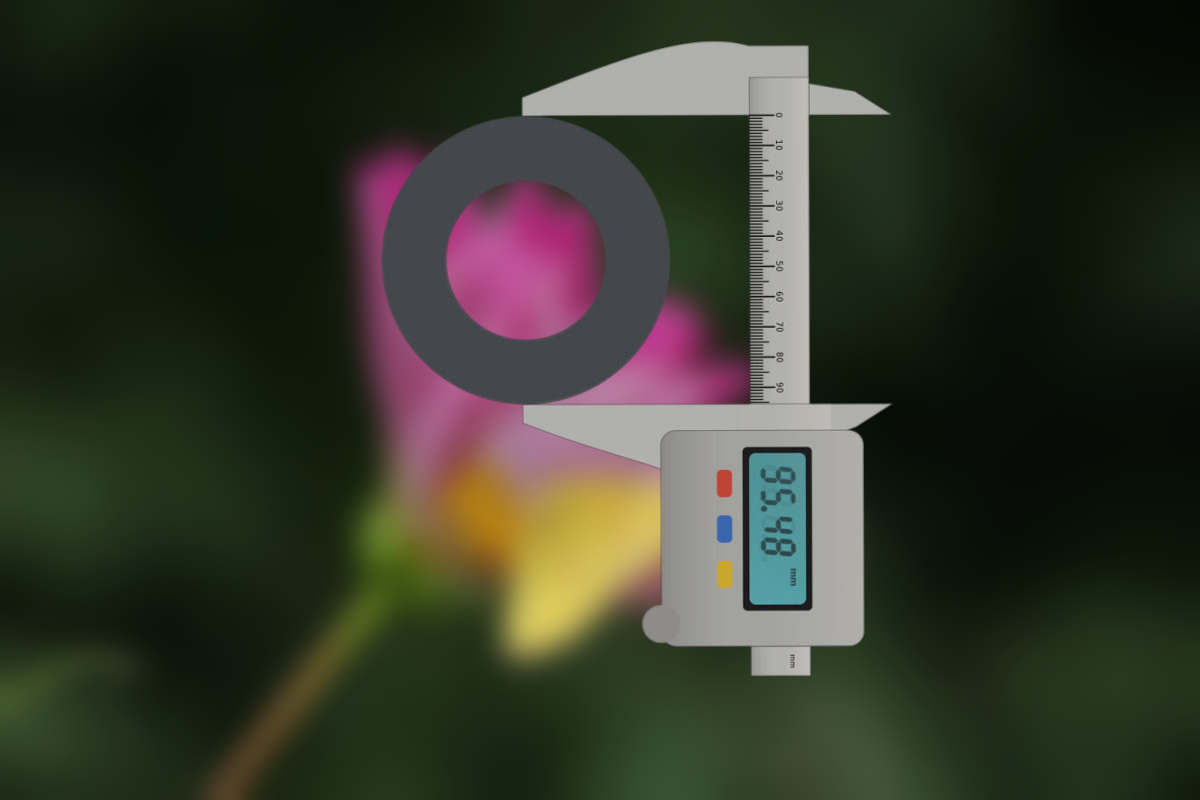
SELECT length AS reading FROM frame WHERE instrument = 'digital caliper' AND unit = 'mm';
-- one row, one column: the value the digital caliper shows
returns 95.48 mm
